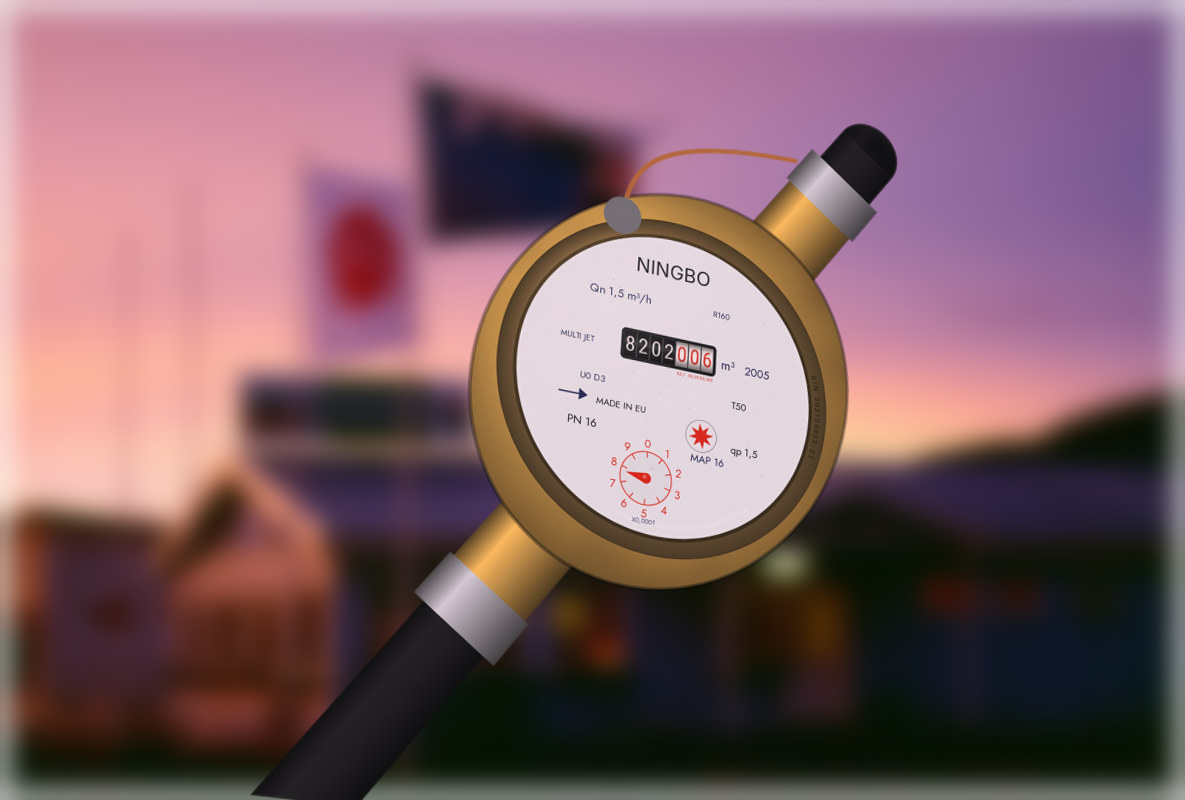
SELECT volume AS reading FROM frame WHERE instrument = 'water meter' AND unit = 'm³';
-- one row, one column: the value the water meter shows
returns 8202.0067 m³
